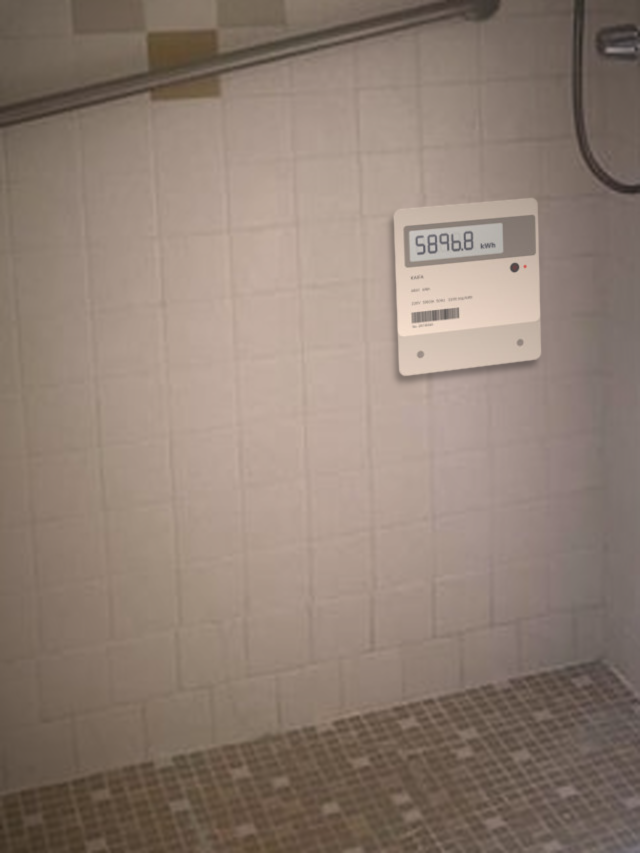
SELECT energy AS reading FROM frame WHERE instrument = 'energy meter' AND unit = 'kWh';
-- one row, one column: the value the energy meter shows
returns 5896.8 kWh
